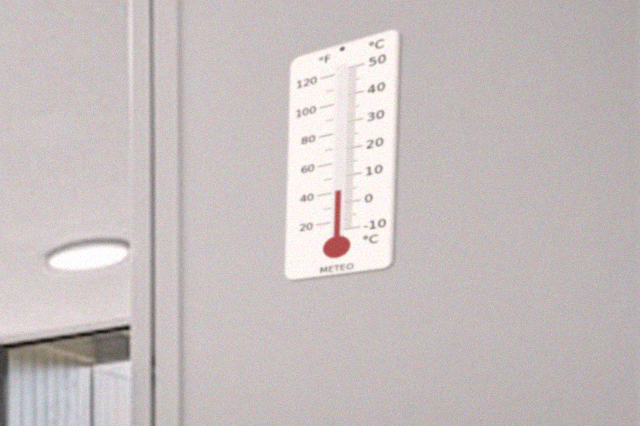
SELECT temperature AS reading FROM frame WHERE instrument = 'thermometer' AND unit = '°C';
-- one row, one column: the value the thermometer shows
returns 5 °C
